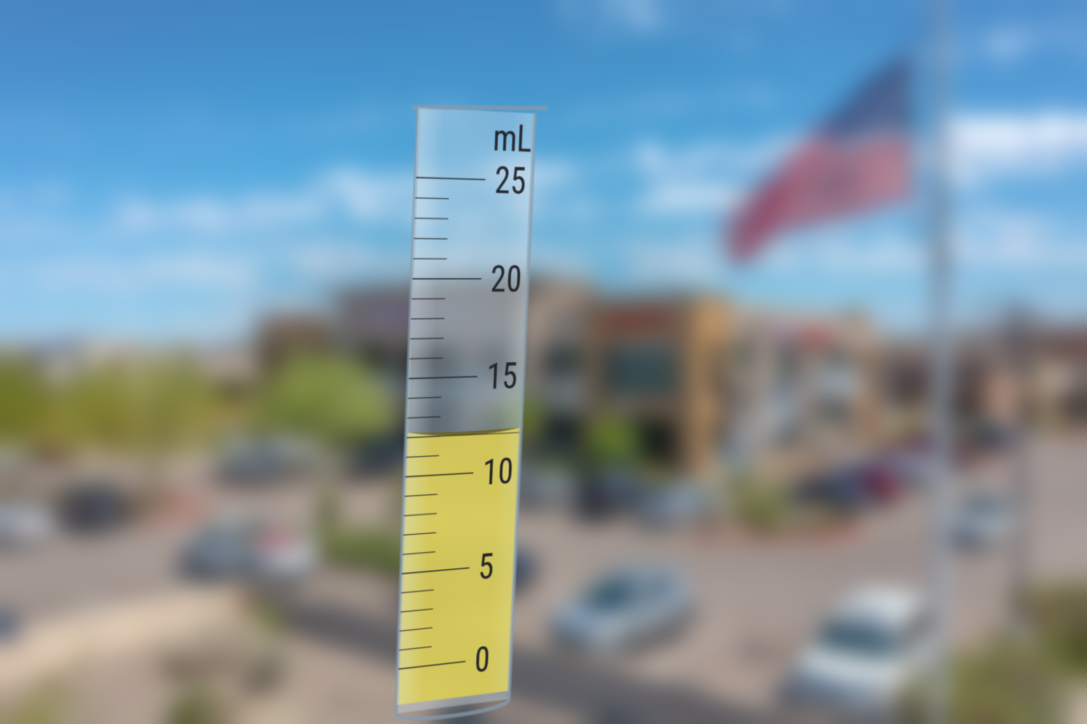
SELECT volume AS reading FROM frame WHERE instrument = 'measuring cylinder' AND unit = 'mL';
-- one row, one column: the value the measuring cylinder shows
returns 12 mL
